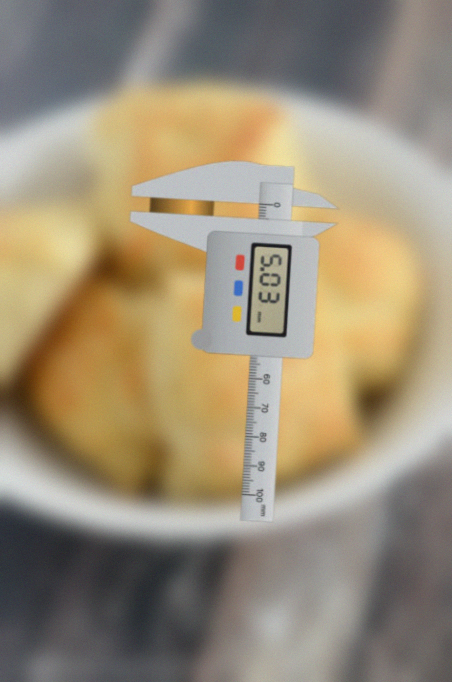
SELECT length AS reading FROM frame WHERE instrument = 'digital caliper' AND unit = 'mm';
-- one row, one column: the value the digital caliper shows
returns 5.03 mm
